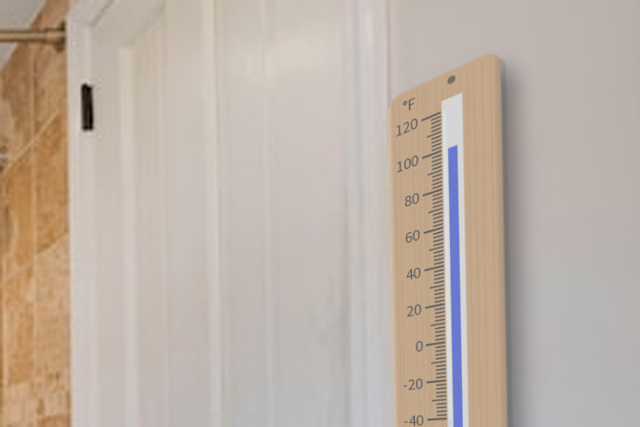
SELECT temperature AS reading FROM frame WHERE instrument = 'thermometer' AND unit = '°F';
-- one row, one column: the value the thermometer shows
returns 100 °F
